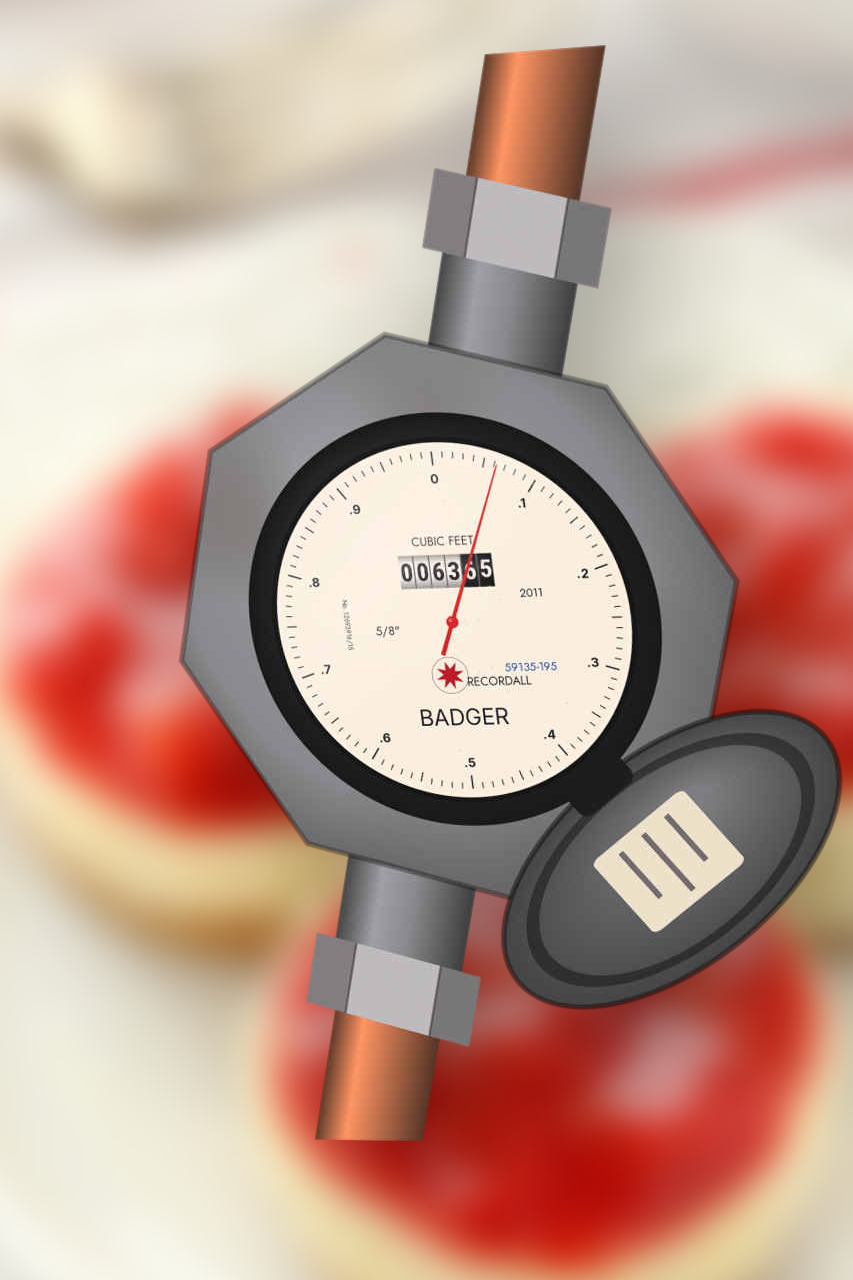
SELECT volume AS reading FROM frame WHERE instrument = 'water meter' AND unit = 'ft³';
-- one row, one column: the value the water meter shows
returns 6365.06 ft³
